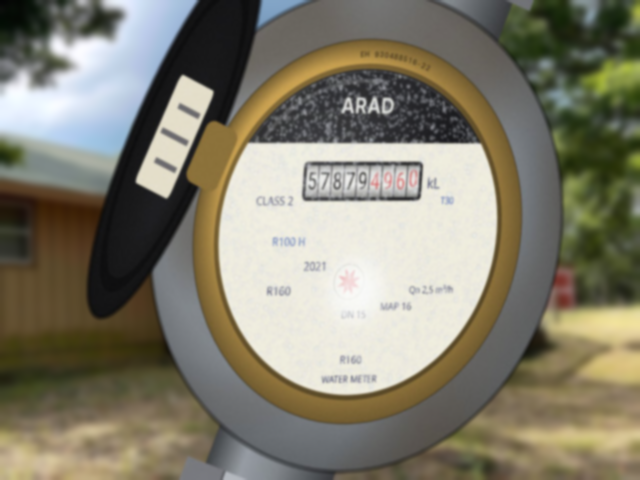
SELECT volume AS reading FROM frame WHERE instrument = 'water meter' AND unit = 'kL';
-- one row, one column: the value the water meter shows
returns 57879.4960 kL
